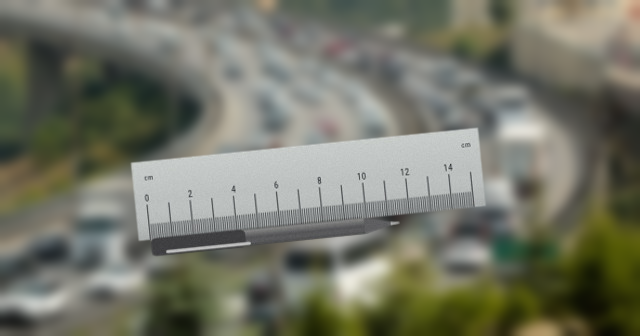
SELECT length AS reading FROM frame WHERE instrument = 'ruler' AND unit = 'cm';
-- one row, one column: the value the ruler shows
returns 11.5 cm
